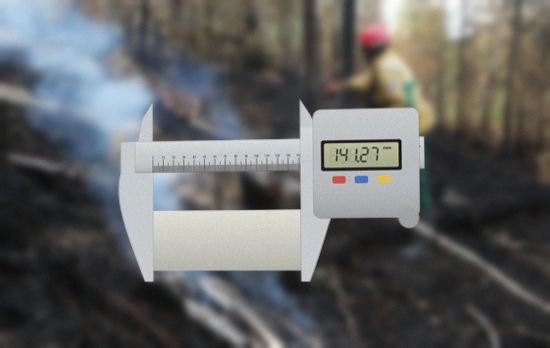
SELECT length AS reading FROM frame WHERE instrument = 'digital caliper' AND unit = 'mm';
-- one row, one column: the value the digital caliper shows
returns 141.27 mm
